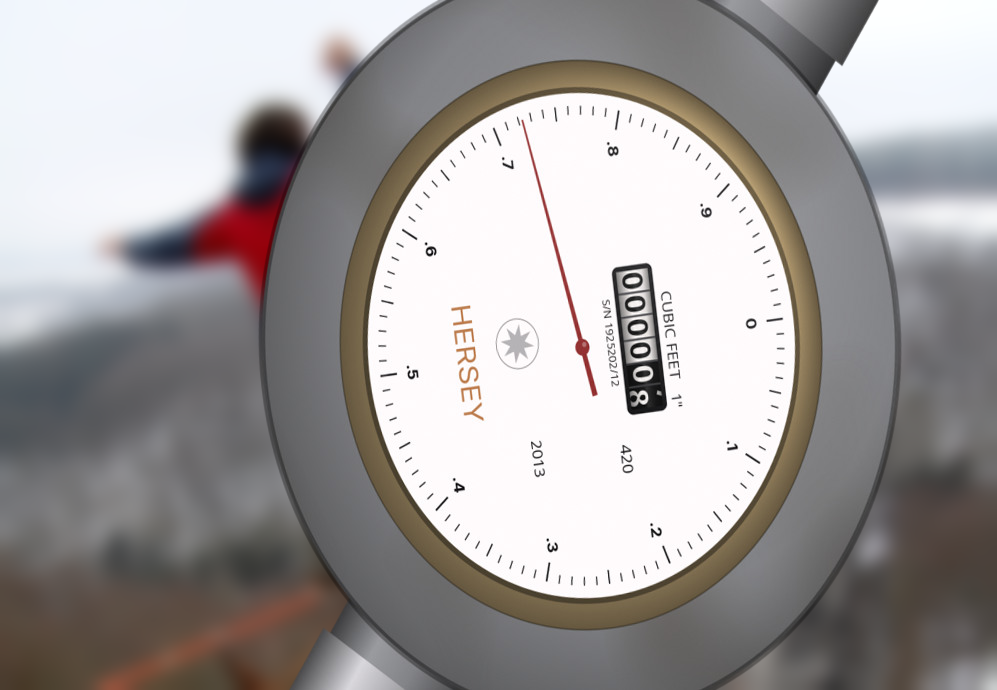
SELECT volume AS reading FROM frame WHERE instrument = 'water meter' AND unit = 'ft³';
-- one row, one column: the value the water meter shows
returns 7.72 ft³
